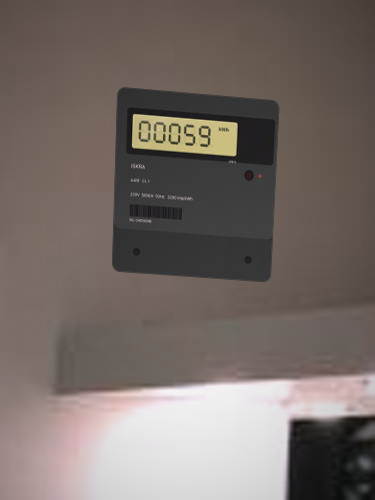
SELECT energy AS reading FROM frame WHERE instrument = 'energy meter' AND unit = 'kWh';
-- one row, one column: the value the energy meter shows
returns 59 kWh
